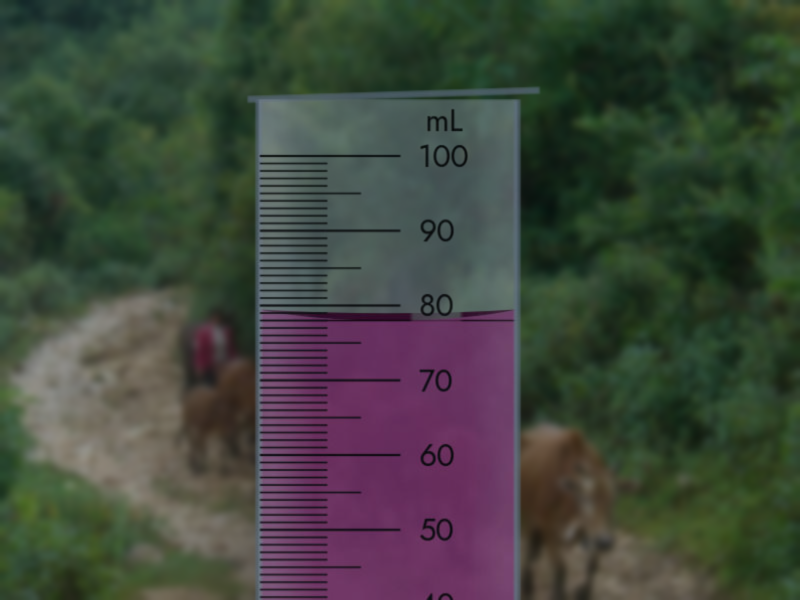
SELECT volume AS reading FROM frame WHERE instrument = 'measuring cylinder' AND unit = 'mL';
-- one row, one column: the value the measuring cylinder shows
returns 78 mL
